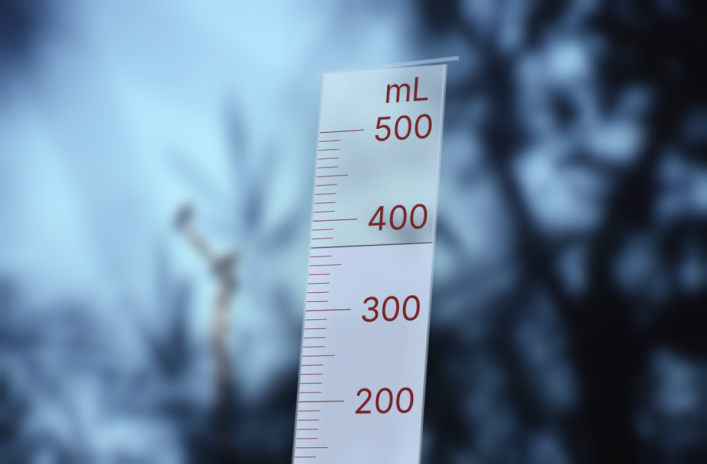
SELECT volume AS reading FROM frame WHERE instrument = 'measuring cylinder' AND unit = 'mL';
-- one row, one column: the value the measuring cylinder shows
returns 370 mL
